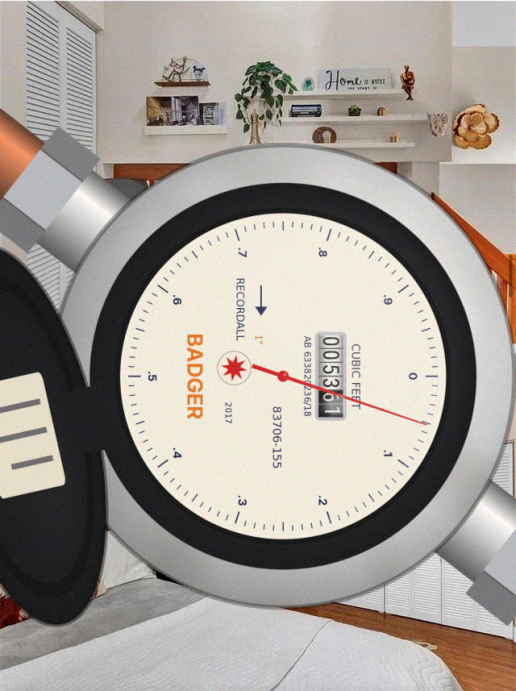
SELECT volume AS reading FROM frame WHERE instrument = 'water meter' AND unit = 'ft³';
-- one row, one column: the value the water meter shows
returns 5361.05 ft³
